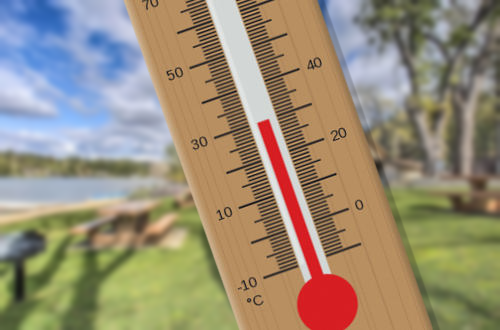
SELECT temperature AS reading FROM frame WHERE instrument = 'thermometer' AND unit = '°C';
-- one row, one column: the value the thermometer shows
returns 30 °C
